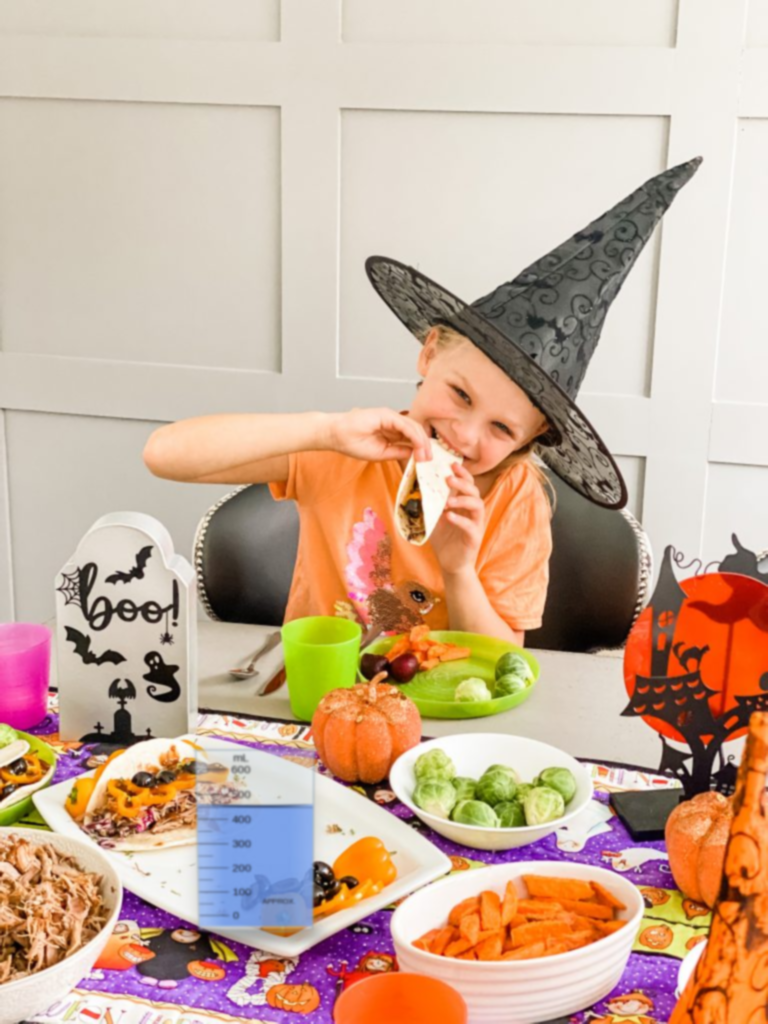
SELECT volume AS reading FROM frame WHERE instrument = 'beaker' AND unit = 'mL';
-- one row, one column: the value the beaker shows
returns 450 mL
